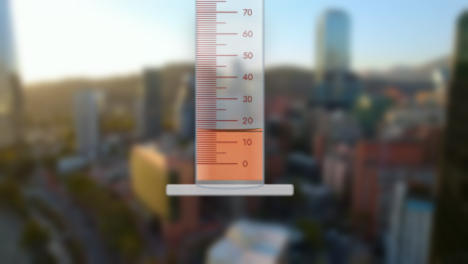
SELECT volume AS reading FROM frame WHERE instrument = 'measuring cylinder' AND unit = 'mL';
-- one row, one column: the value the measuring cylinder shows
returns 15 mL
